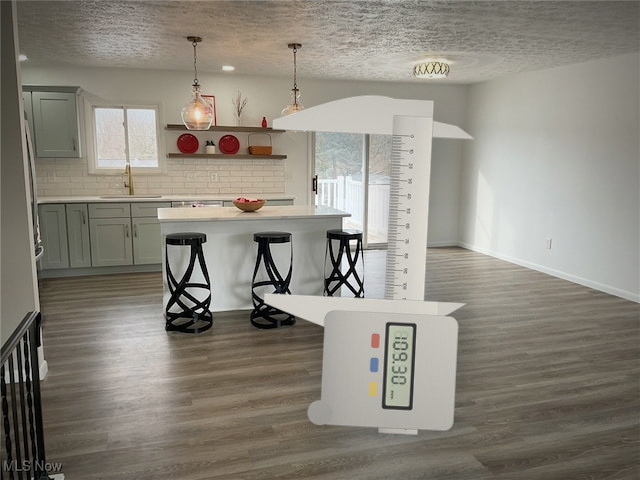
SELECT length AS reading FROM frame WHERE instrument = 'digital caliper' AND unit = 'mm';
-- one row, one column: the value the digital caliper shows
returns 109.30 mm
